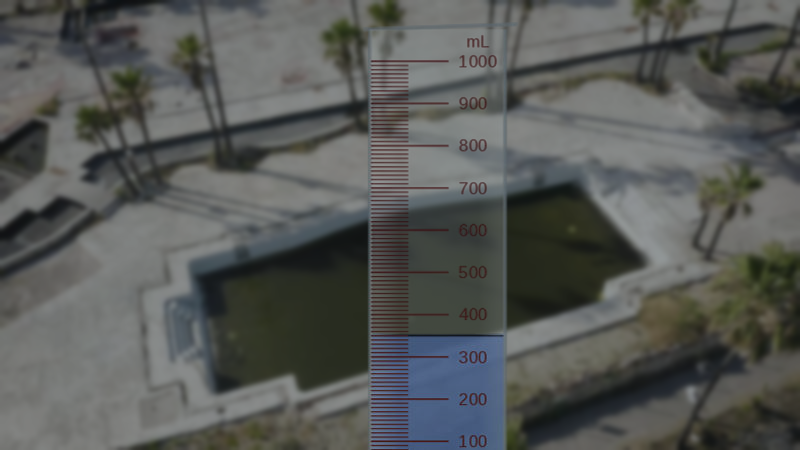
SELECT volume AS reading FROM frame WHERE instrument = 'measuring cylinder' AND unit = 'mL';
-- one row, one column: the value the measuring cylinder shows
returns 350 mL
